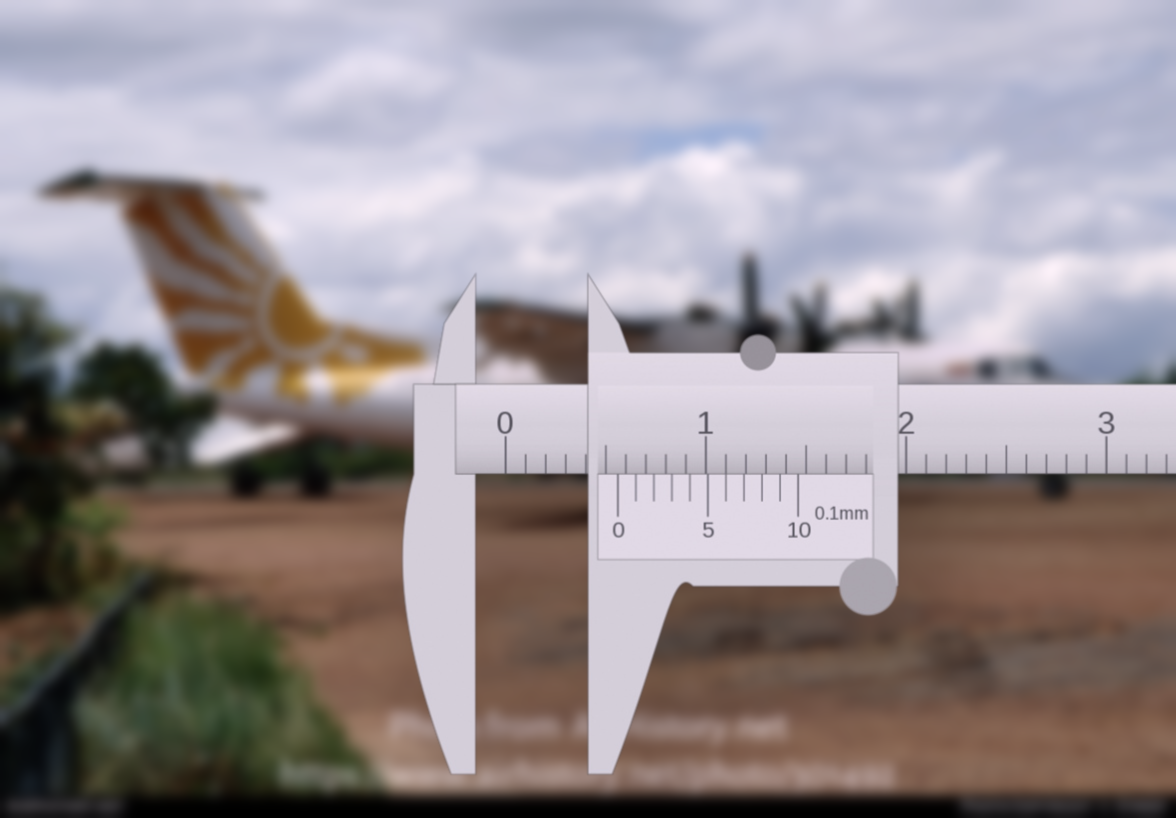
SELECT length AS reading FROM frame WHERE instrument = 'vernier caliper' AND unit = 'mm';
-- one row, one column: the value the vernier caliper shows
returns 5.6 mm
